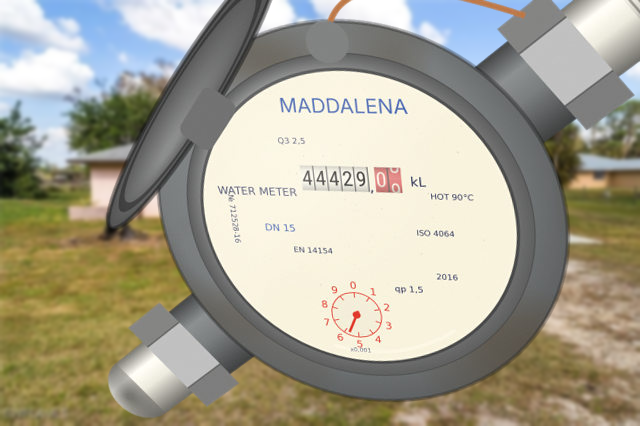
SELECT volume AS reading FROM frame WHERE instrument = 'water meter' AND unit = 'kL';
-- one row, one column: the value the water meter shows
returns 44429.085 kL
